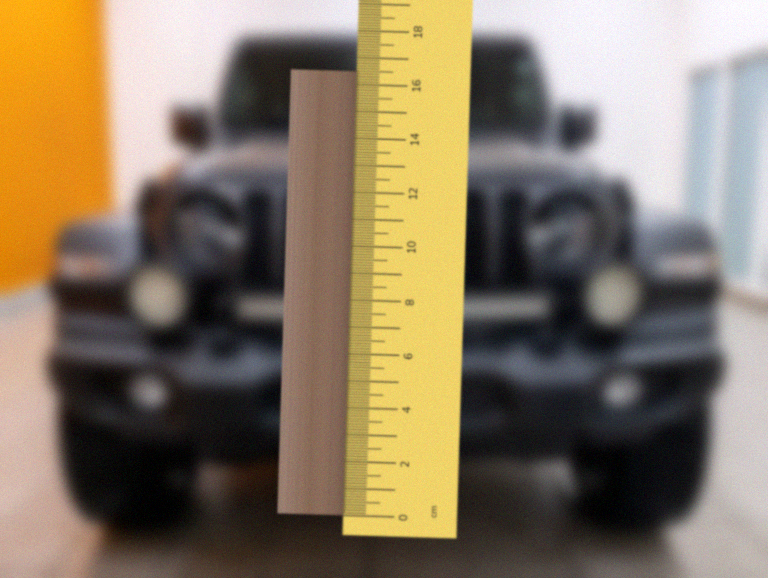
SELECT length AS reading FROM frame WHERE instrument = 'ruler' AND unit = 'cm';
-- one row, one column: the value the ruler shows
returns 16.5 cm
